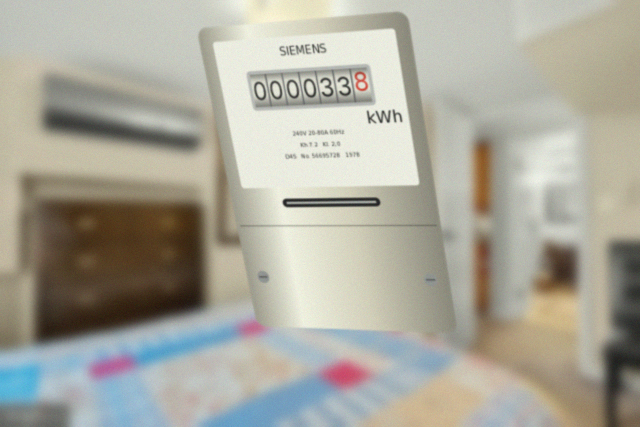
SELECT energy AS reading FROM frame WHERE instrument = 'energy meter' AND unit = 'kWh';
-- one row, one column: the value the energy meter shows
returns 33.8 kWh
